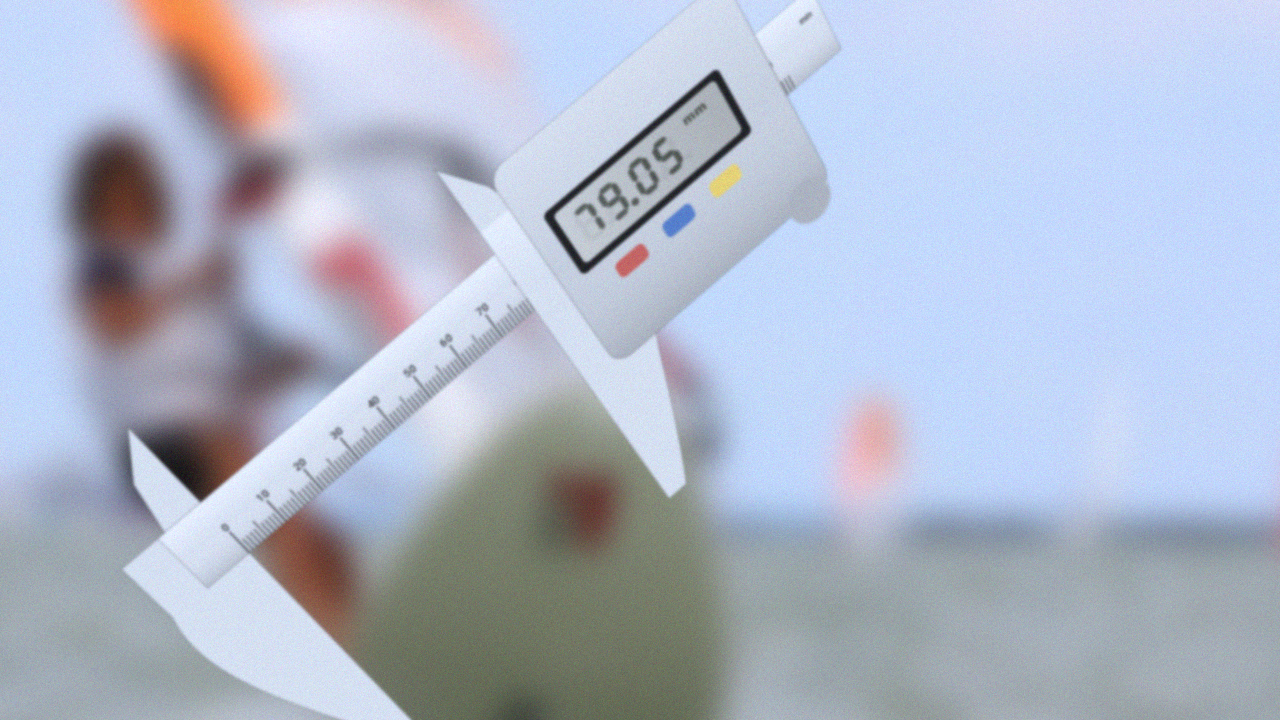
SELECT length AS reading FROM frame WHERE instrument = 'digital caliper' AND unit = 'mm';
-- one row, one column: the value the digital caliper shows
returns 79.05 mm
